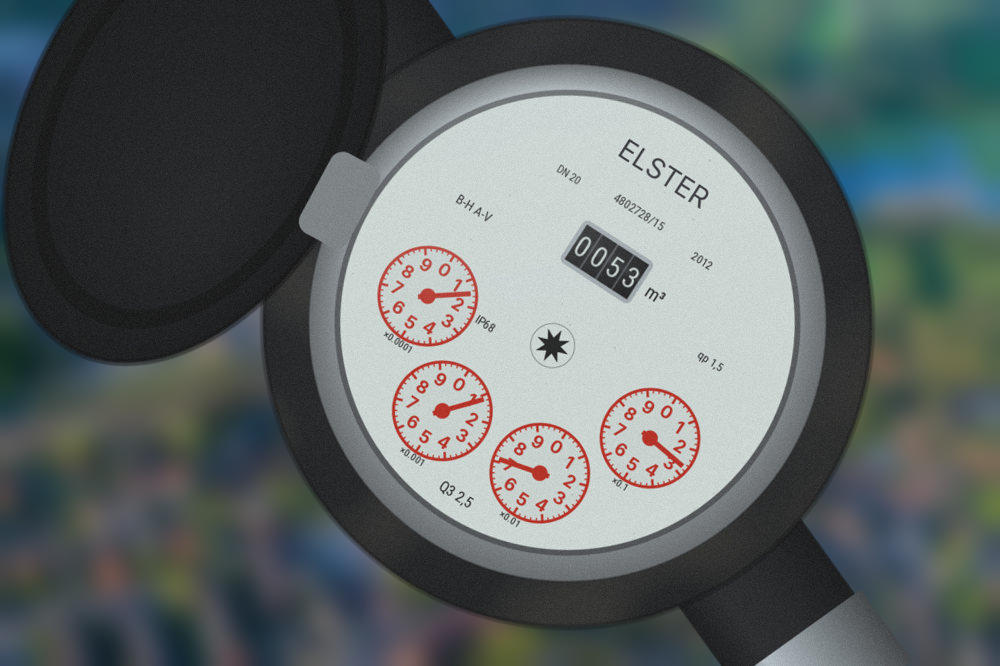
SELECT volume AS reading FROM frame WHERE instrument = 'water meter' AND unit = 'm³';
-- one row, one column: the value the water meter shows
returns 53.2711 m³
